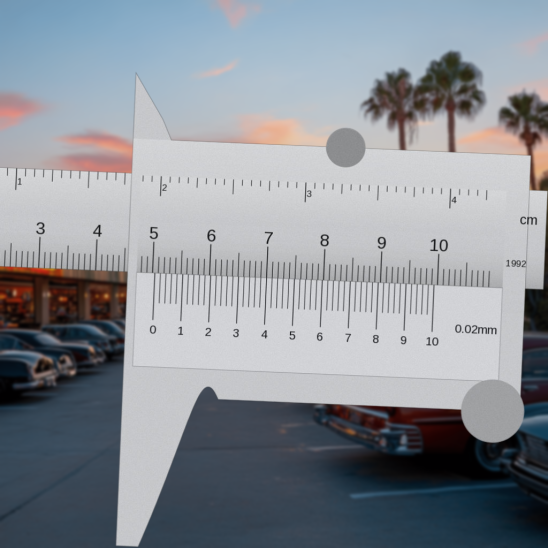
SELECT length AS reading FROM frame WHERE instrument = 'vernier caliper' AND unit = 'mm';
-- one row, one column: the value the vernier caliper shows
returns 50.4 mm
